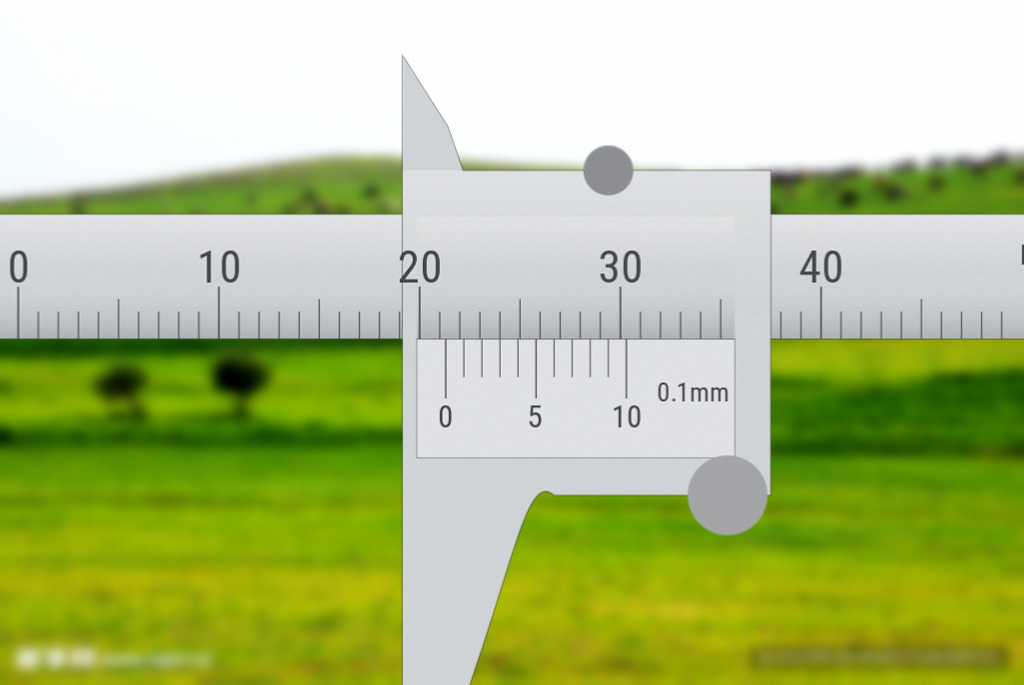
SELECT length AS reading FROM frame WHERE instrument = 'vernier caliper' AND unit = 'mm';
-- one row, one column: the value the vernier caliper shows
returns 21.3 mm
